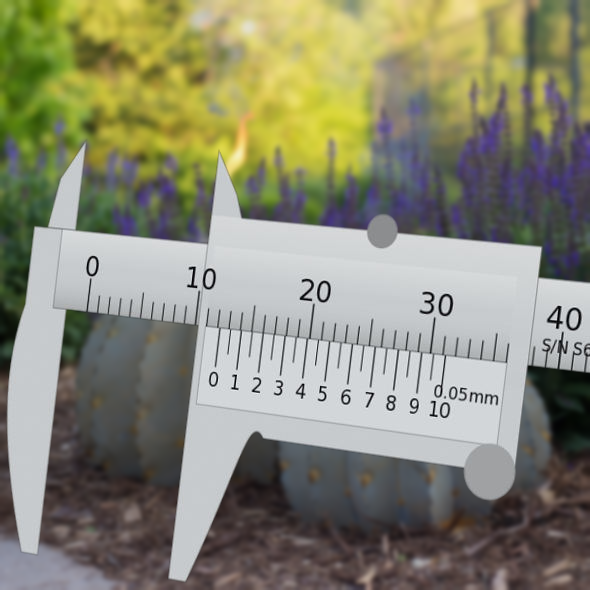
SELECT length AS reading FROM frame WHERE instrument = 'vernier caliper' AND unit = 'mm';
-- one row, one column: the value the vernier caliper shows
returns 12.2 mm
